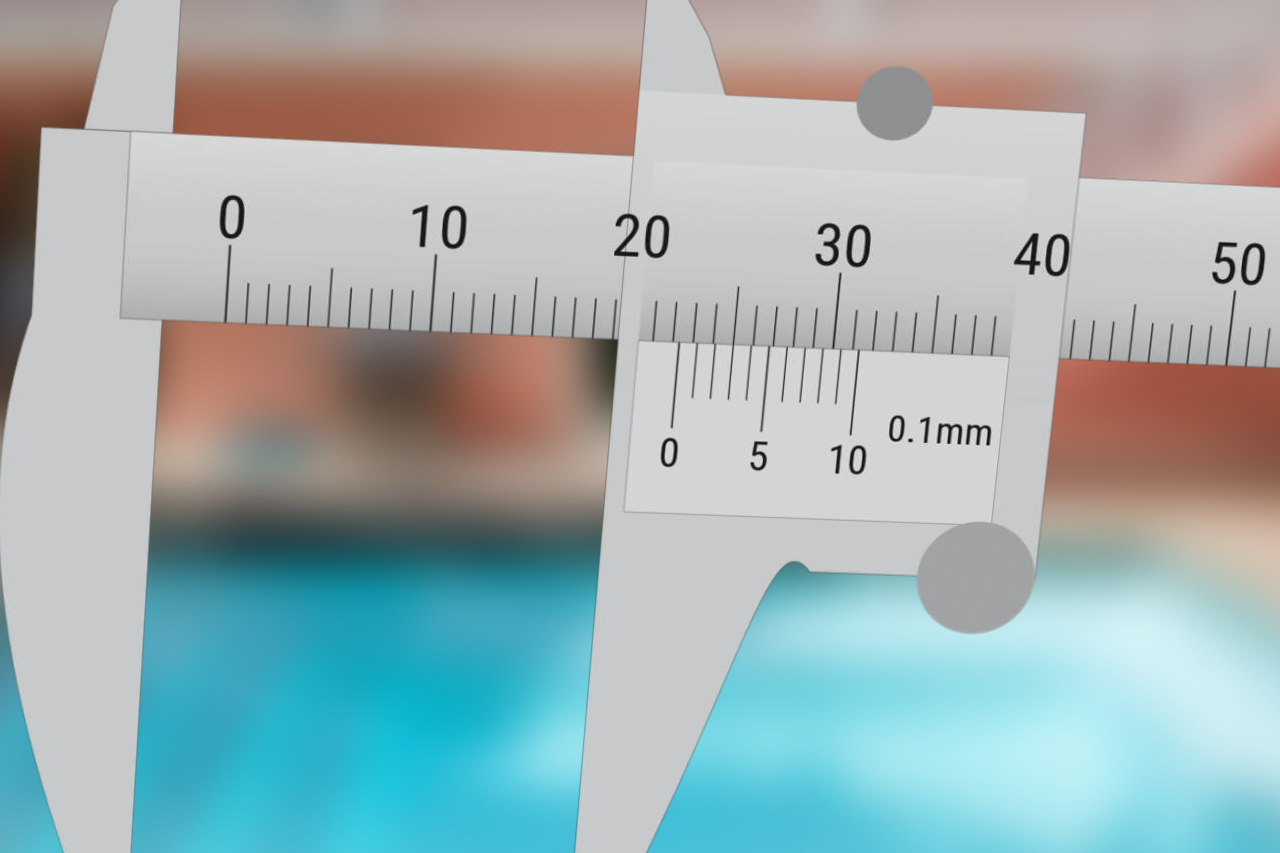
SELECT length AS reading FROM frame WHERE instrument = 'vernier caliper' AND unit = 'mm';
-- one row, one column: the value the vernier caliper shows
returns 22.3 mm
